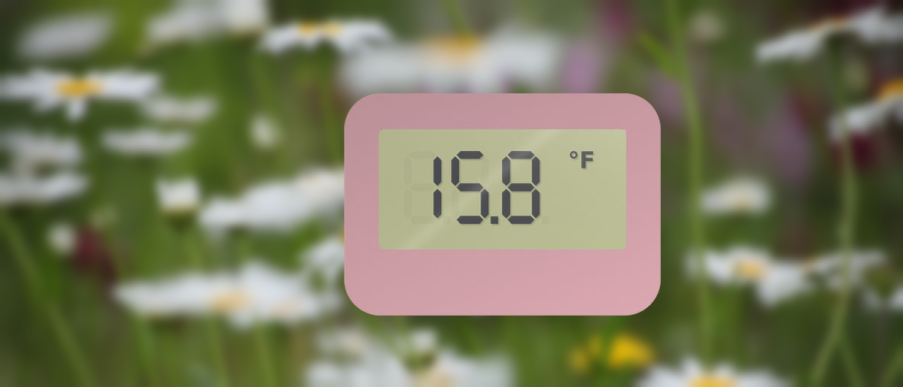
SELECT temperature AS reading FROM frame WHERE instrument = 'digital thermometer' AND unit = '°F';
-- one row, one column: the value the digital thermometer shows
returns 15.8 °F
